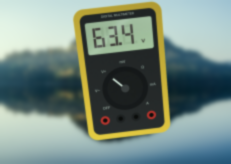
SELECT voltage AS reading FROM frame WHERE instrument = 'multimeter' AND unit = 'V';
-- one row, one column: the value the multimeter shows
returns 63.4 V
